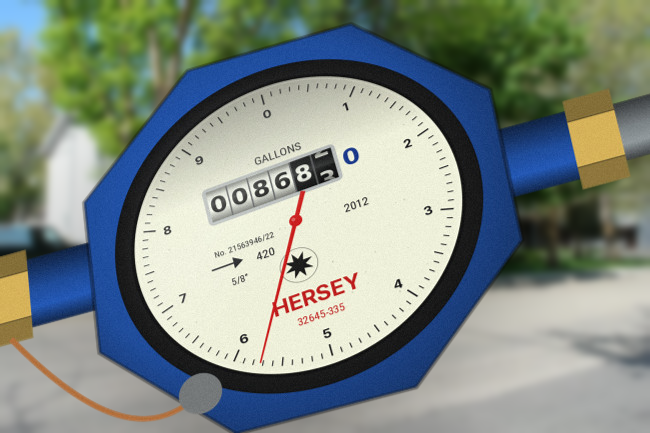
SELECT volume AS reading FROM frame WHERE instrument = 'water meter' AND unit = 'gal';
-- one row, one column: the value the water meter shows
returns 86825.7 gal
